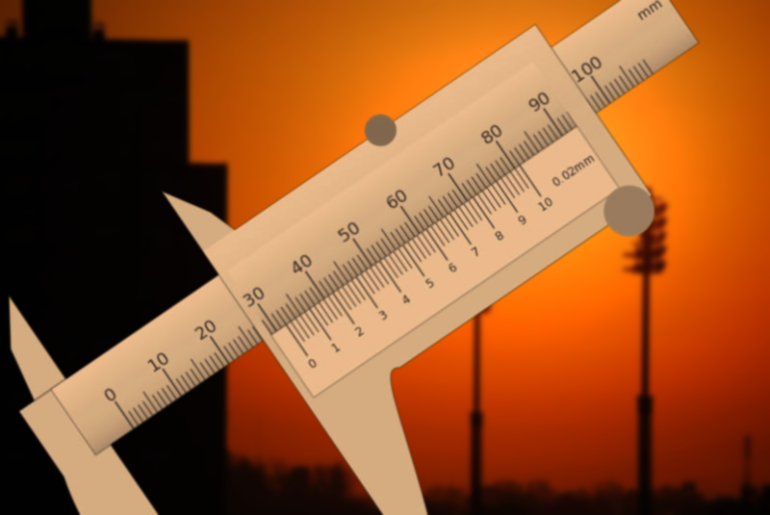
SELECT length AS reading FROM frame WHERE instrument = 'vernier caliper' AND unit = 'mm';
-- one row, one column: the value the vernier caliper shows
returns 32.0 mm
